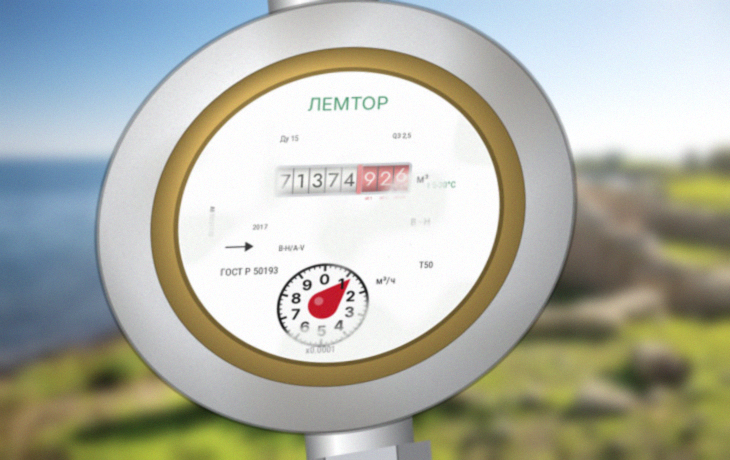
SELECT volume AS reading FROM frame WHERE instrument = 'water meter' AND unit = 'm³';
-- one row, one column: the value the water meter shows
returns 71374.9261 m³
